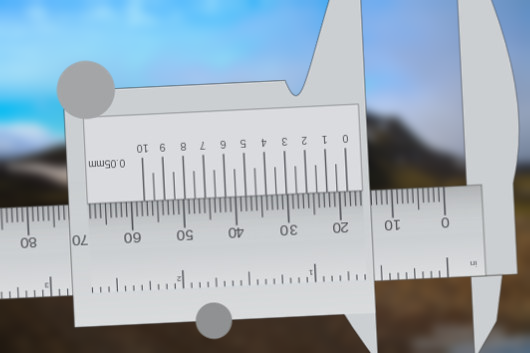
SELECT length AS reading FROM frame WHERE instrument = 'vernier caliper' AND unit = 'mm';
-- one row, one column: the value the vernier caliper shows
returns 18.5 mm
